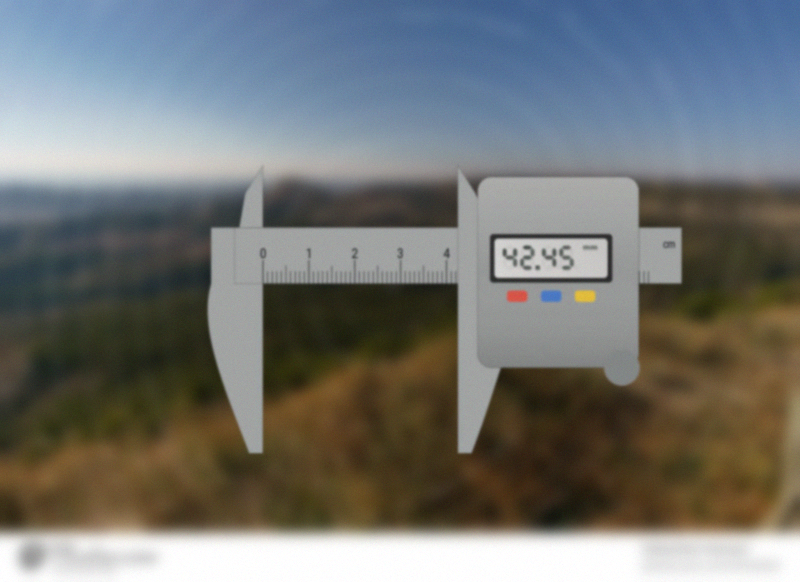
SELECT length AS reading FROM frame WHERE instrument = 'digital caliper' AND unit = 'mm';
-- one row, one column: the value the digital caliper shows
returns 42.45 mm
